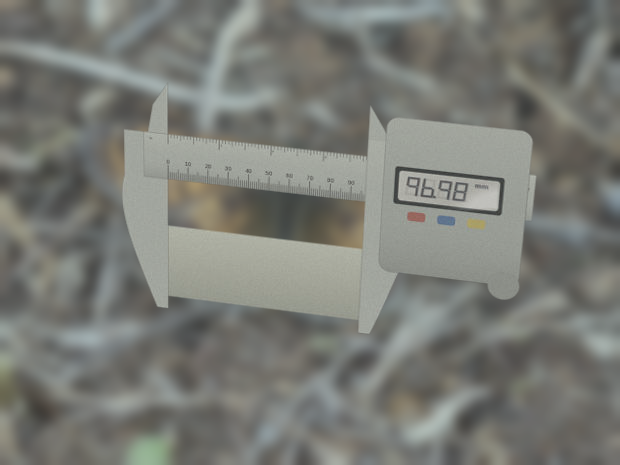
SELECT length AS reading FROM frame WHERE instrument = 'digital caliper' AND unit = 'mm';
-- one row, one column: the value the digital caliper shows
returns 96.98 mm
